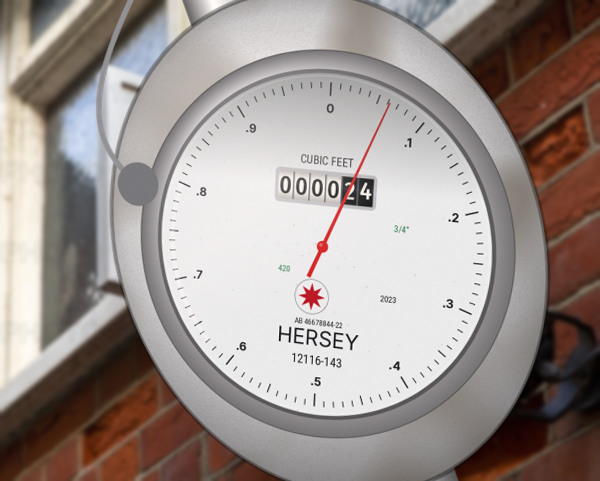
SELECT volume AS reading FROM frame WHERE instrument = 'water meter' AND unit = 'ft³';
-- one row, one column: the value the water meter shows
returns 24.06 ft³
